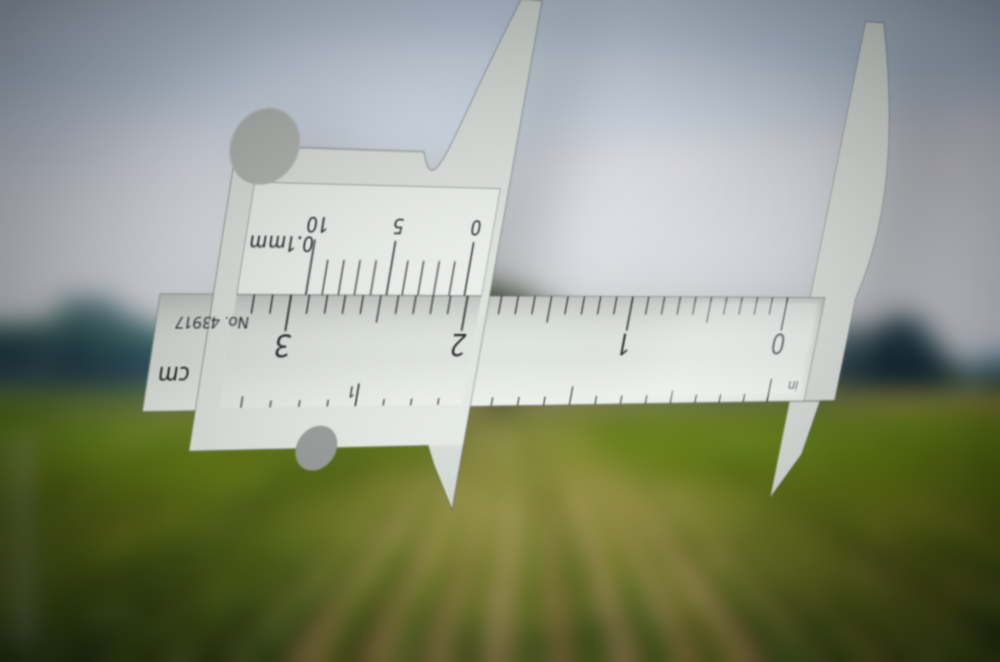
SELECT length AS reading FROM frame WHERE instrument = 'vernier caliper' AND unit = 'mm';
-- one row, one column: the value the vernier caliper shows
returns 20.2 mm
